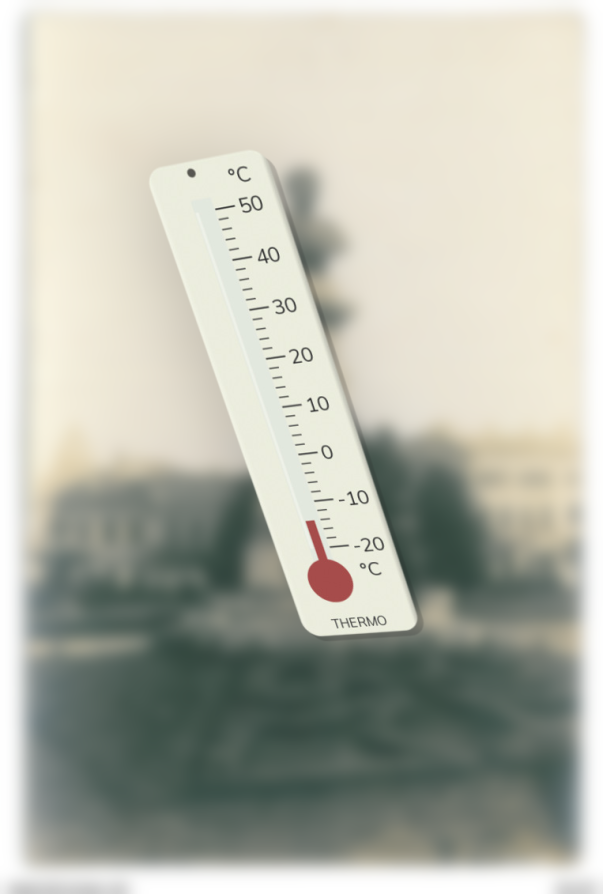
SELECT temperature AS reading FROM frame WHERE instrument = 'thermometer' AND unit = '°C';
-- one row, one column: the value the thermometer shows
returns -14 °C
